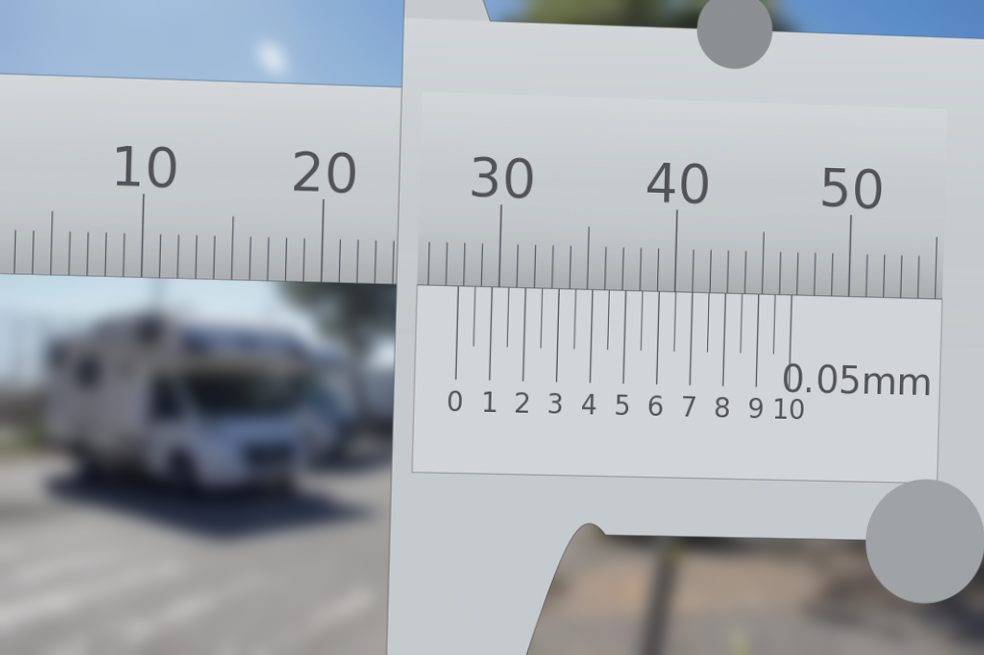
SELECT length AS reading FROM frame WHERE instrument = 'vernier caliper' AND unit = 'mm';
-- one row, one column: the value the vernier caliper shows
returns 27.7 mm
